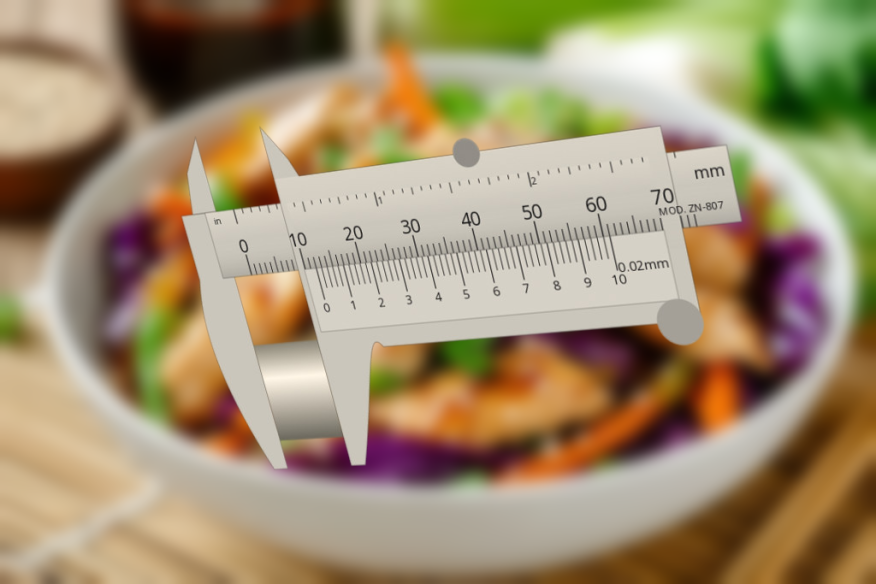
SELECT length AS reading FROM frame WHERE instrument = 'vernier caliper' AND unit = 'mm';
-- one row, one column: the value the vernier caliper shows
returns 12.0 mm
